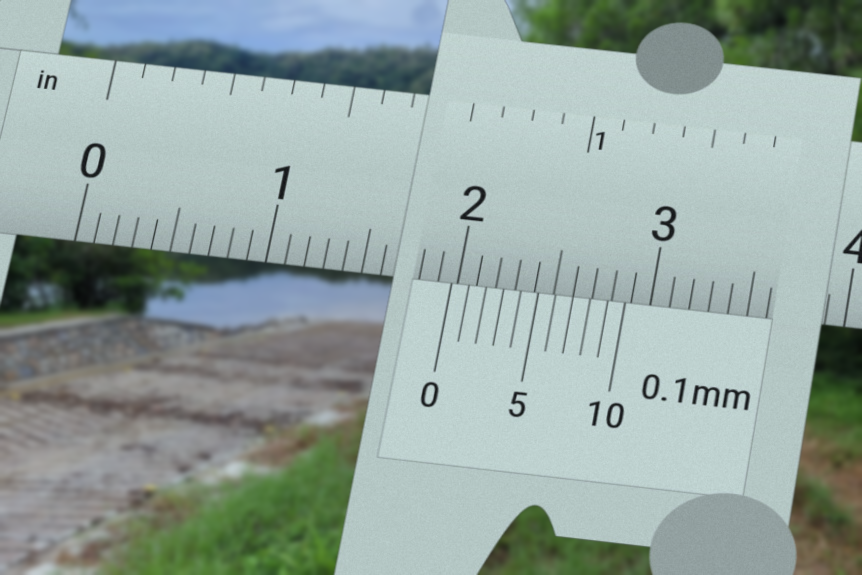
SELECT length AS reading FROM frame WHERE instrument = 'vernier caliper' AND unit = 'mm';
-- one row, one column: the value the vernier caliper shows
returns 19.7 mm
